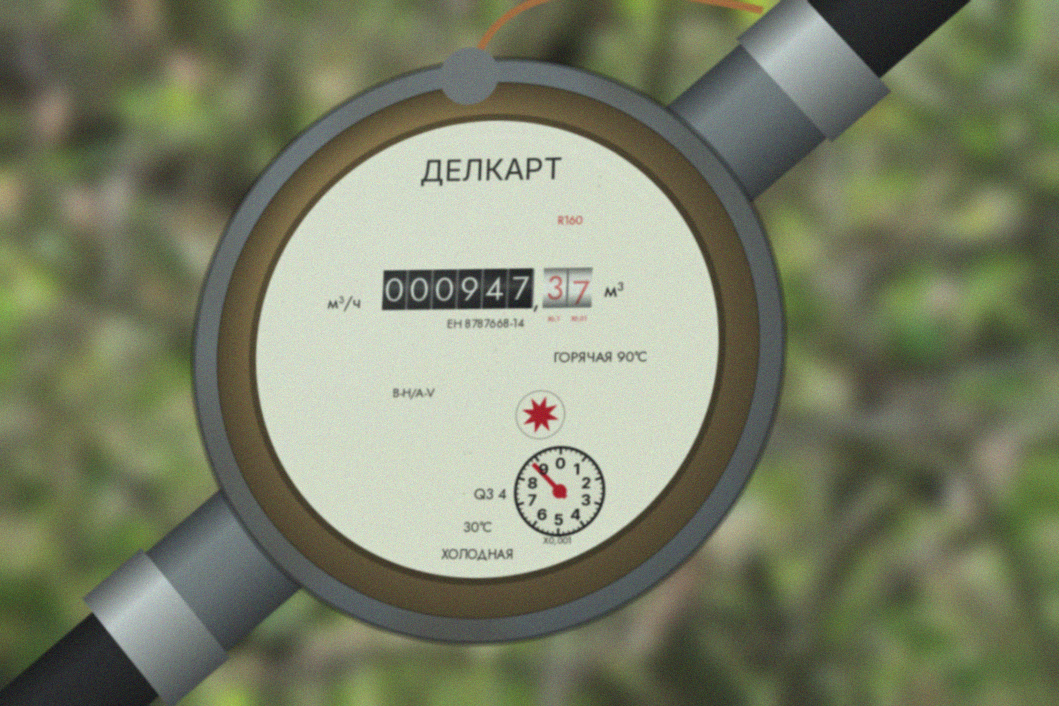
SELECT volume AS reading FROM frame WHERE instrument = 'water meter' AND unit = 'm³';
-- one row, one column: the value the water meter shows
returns 947.368 m³
